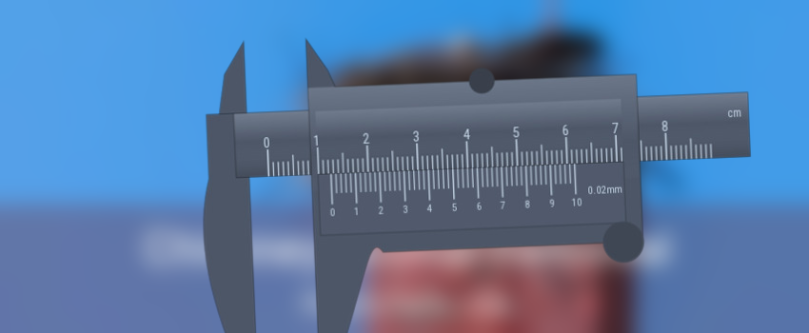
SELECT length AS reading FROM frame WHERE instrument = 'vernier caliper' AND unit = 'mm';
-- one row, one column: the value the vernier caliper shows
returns 12.5 mm
